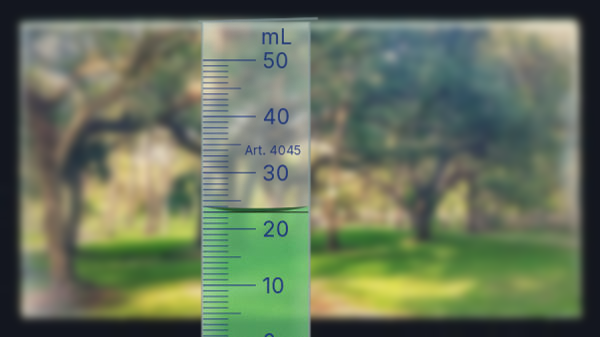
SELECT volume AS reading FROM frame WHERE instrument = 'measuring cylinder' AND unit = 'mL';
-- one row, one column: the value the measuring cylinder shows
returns 23 mL
